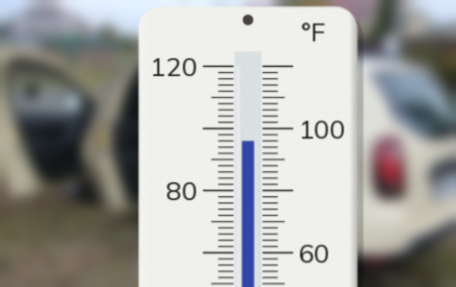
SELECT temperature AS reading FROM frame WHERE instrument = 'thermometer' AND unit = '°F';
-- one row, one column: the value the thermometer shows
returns 96 °F
